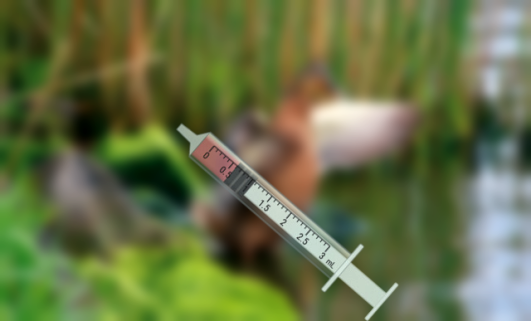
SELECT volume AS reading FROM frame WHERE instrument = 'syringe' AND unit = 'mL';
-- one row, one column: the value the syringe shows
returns 0.6 mL
